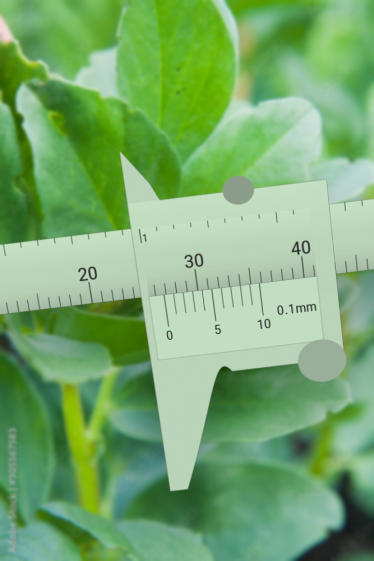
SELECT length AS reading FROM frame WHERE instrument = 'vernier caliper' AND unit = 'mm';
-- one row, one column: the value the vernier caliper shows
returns 26.8 mm
